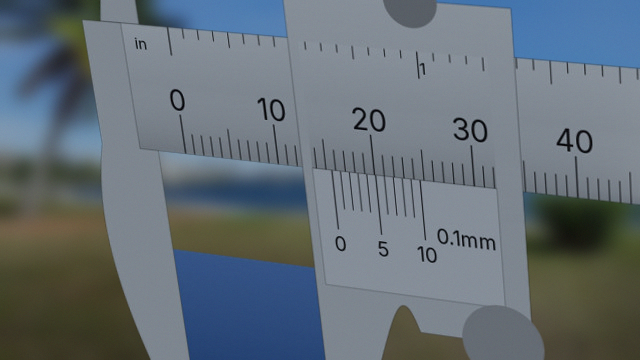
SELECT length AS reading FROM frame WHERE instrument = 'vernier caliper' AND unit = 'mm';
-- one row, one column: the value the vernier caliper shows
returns 15.6 mm
